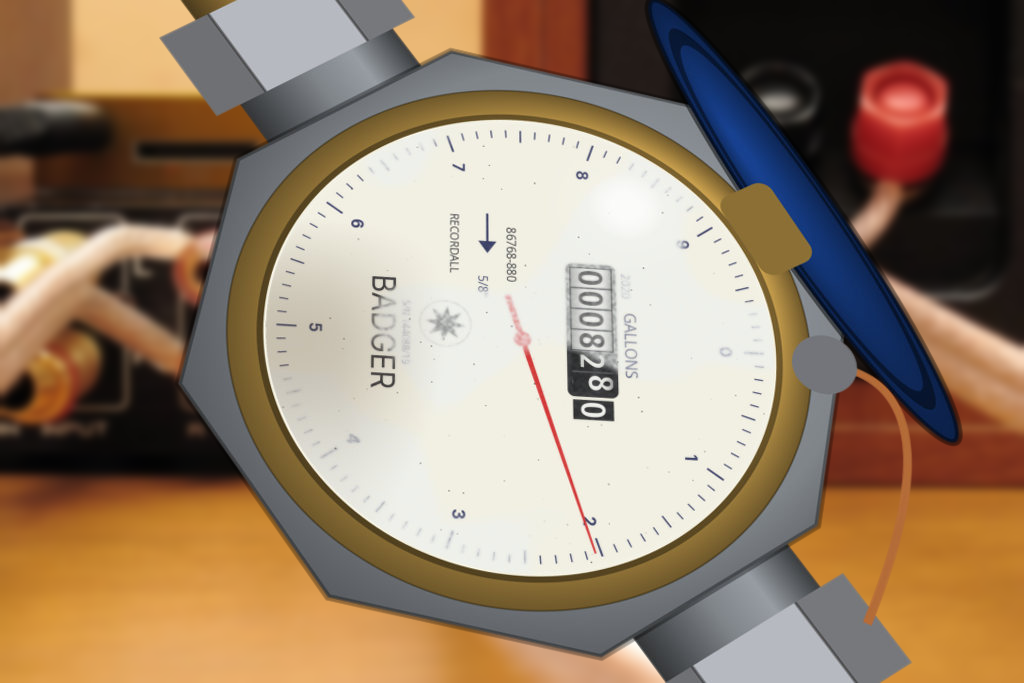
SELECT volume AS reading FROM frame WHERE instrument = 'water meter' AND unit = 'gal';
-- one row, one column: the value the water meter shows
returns 8282.0 gal
